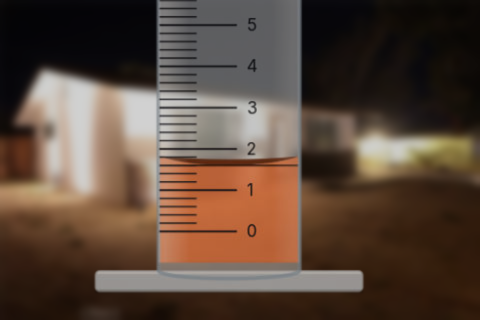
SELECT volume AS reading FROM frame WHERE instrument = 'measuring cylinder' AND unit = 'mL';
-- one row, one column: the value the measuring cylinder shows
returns 1.6 mL
